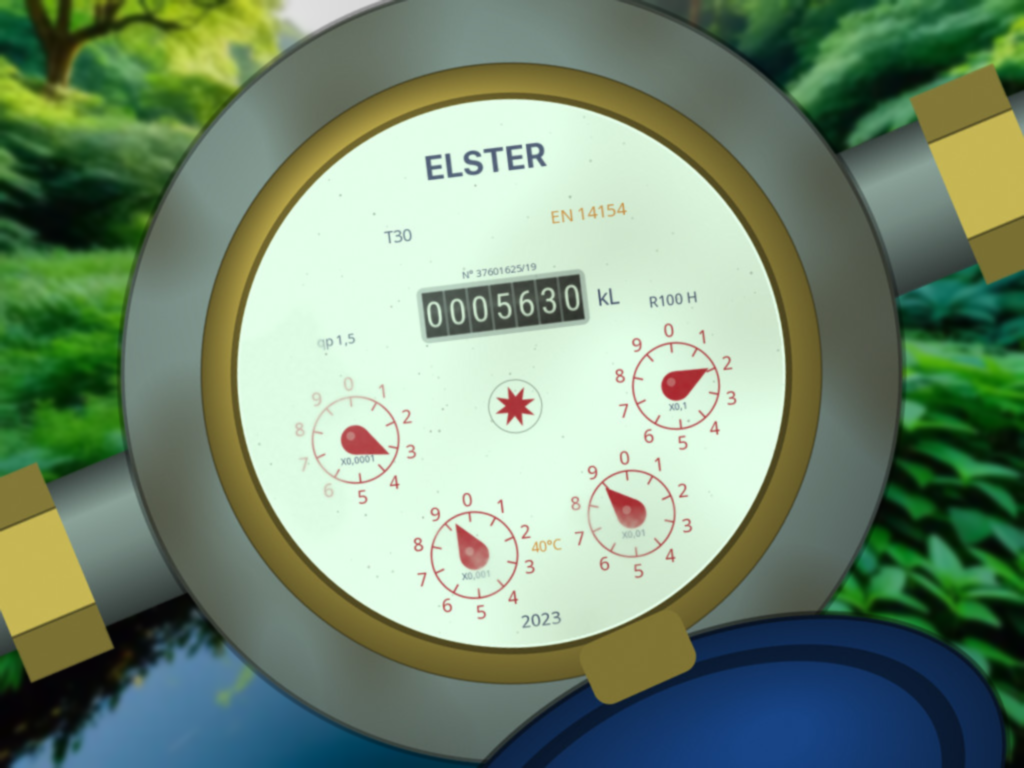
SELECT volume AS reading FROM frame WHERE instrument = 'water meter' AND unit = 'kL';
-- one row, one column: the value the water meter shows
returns 5630.1893 kL
